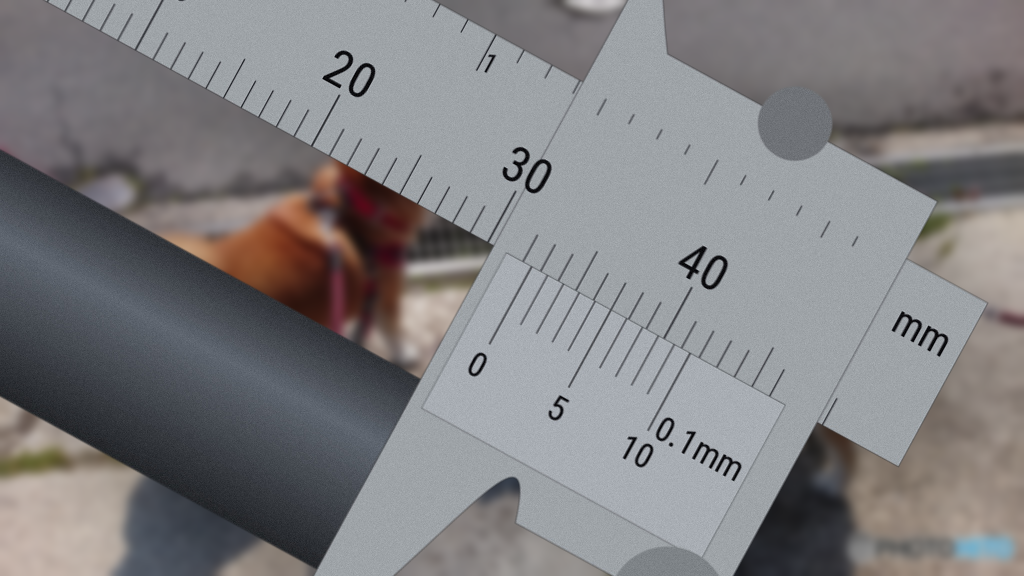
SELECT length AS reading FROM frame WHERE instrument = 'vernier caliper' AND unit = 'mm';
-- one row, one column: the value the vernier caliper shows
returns 32.5 mm
